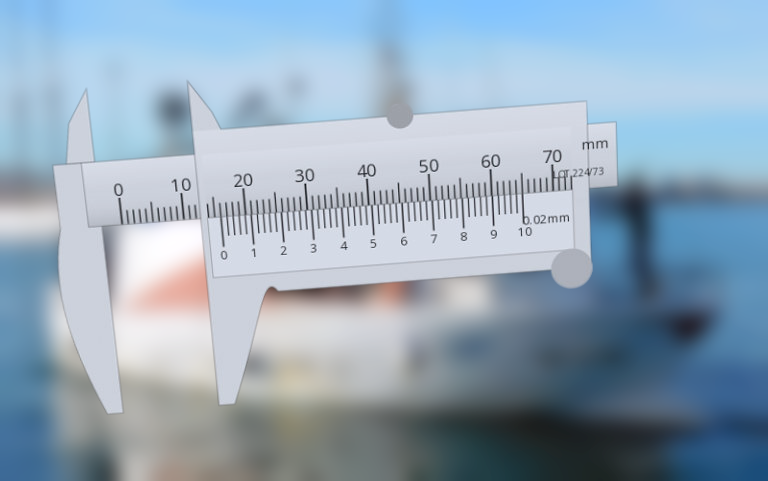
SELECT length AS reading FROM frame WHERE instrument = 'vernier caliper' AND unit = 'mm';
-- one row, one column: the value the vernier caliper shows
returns 16.0 mm
